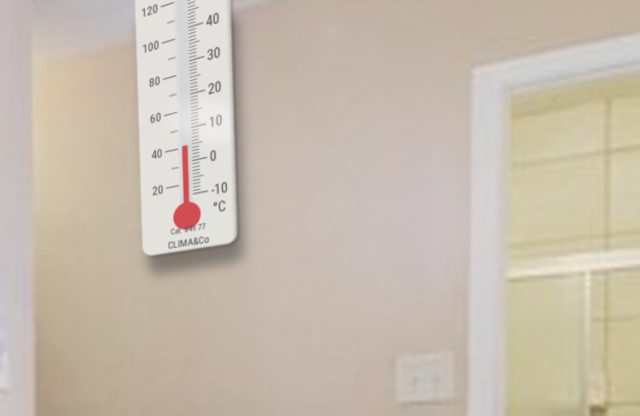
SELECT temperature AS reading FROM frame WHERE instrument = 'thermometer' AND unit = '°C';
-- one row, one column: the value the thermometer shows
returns 5 °C
